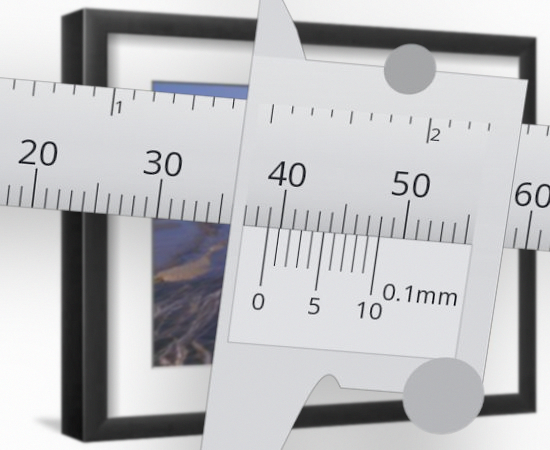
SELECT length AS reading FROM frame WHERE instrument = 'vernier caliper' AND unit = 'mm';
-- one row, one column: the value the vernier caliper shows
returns 39.0 mm
